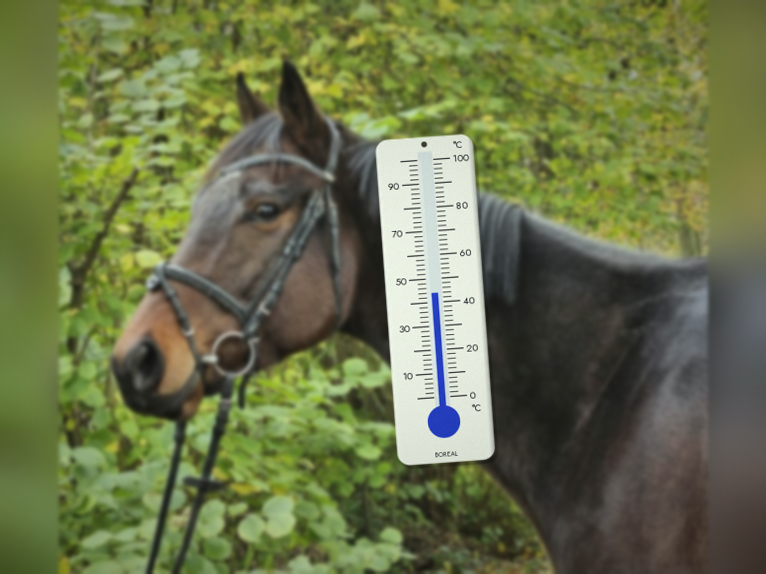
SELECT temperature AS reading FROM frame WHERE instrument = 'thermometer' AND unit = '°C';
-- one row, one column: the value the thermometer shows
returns 44 °C
